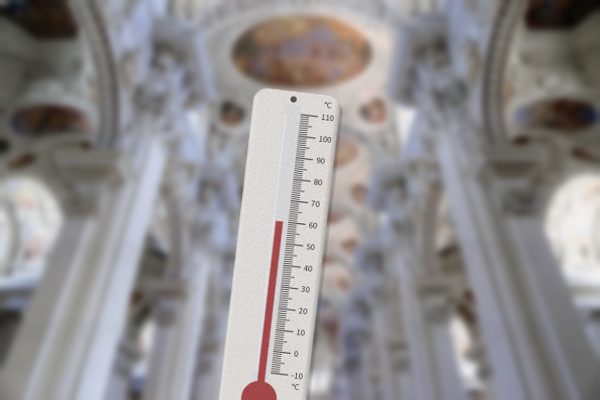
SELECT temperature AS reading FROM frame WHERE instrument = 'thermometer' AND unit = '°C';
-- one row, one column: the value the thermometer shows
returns 60 °C
